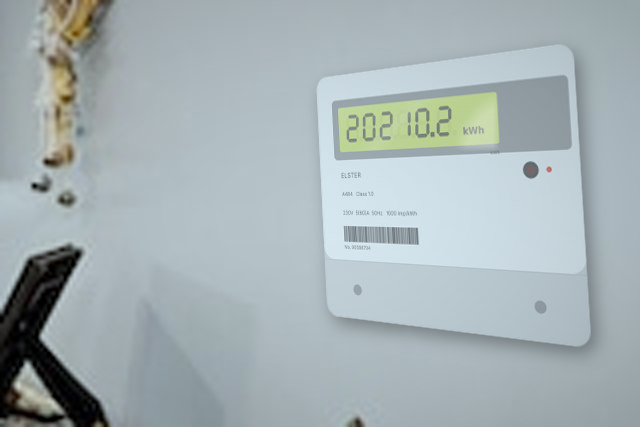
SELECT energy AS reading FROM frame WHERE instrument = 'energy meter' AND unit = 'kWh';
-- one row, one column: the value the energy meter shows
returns 20210.2 kWh
